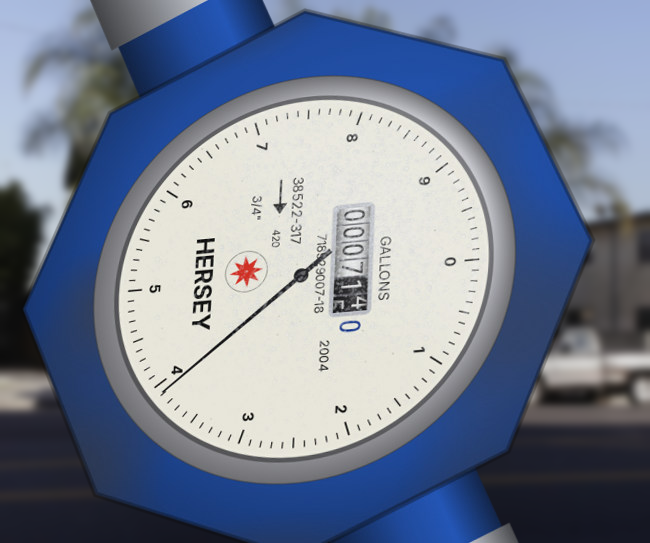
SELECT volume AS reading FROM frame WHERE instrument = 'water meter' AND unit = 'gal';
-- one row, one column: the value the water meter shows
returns 7143.9 gal
